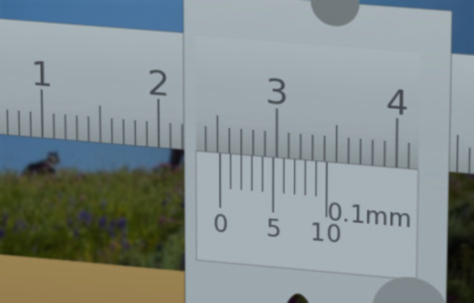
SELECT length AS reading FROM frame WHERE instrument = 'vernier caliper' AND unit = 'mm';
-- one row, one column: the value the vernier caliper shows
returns 25.2 mm
